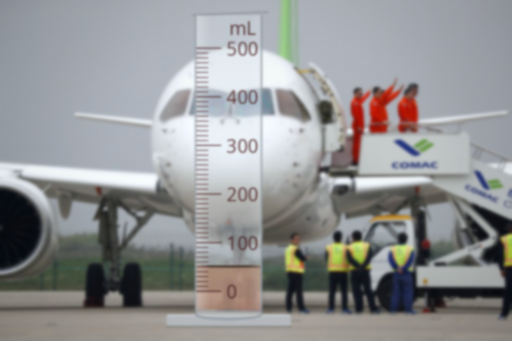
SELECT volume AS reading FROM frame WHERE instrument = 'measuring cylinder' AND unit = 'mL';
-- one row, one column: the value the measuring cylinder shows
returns 50 mL
